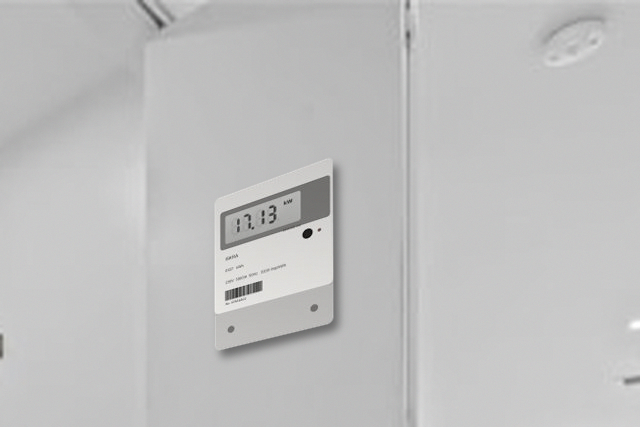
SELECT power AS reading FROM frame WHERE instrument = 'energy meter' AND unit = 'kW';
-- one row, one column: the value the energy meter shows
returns 17.13 kW
